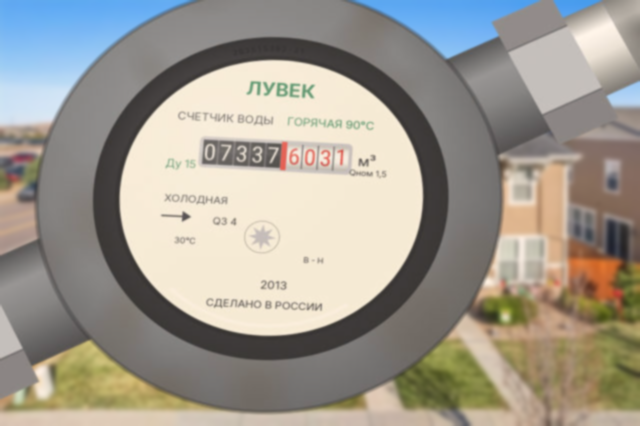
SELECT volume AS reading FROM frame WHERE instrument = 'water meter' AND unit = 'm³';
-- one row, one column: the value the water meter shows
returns 7337.6031 m³
